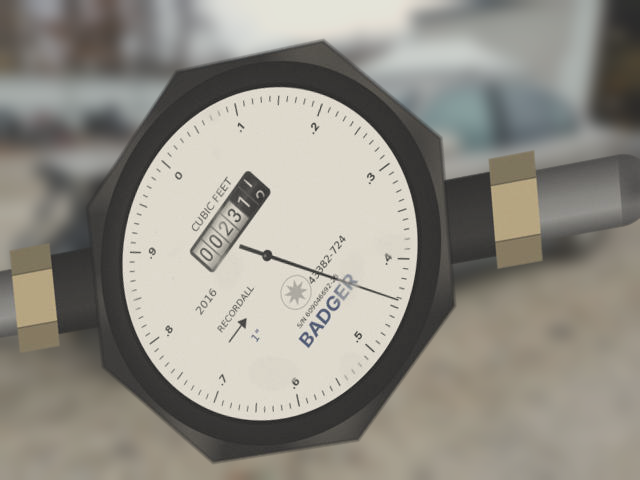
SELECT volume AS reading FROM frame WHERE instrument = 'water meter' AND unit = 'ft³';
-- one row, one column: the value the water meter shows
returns 2311.44 ft³
